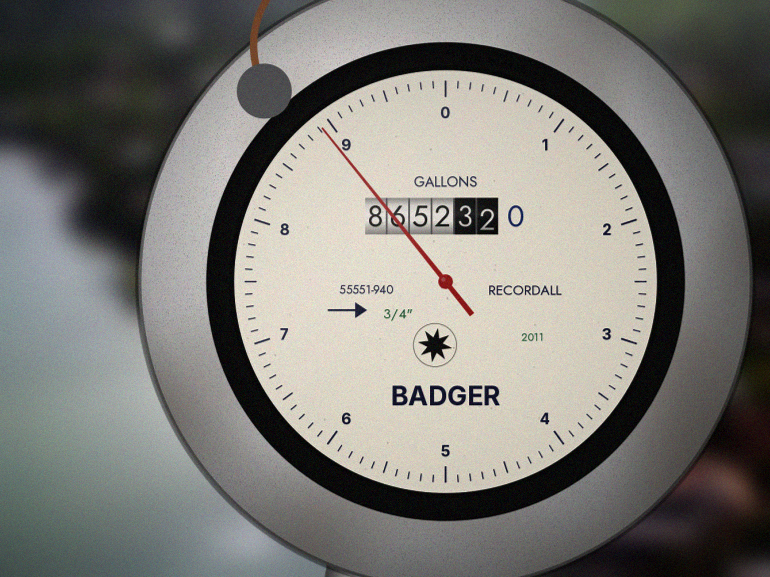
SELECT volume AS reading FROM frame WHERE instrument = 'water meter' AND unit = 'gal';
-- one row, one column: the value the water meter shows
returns 8652318.9 gal
